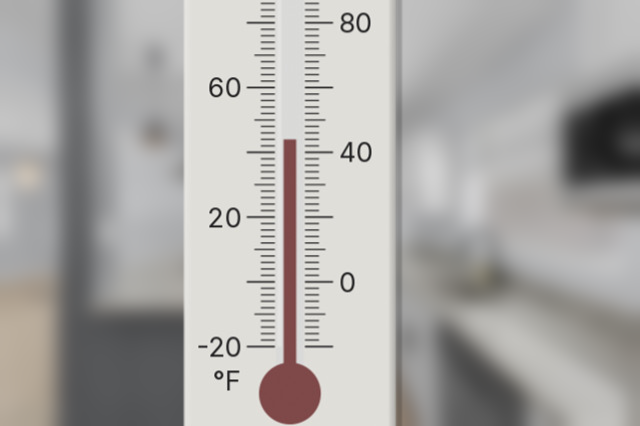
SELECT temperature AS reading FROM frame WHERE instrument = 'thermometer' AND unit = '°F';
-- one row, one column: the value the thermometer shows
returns 44 °F
